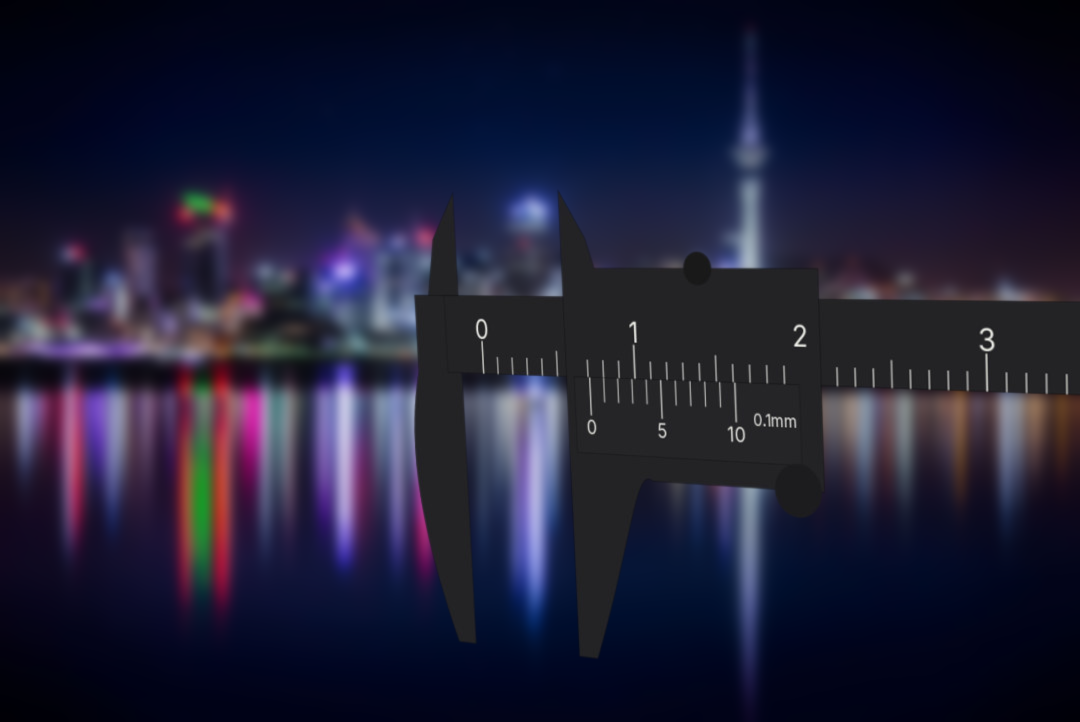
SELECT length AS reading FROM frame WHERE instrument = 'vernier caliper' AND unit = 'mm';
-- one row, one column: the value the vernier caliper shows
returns 7.1 mm
